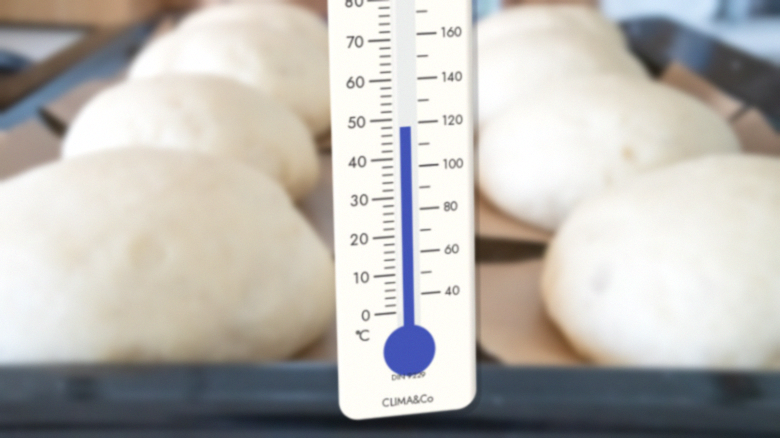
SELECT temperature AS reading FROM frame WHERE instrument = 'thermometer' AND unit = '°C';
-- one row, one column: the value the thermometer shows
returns 48 °C
